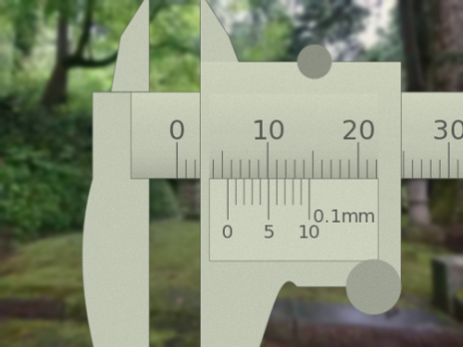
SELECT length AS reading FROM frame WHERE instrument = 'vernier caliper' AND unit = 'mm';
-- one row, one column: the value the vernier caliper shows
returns 5.6 mm
